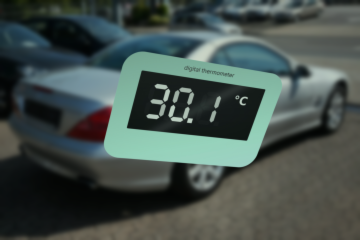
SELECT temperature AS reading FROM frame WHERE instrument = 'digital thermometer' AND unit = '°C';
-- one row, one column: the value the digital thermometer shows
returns 30.1 °C
